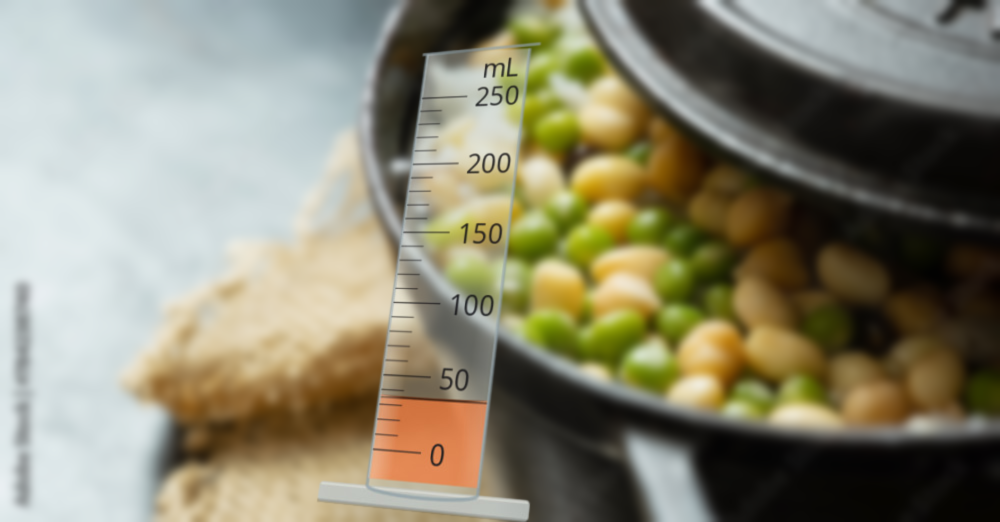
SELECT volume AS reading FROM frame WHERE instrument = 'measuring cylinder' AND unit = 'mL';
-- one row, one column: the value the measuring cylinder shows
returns 35 mL
